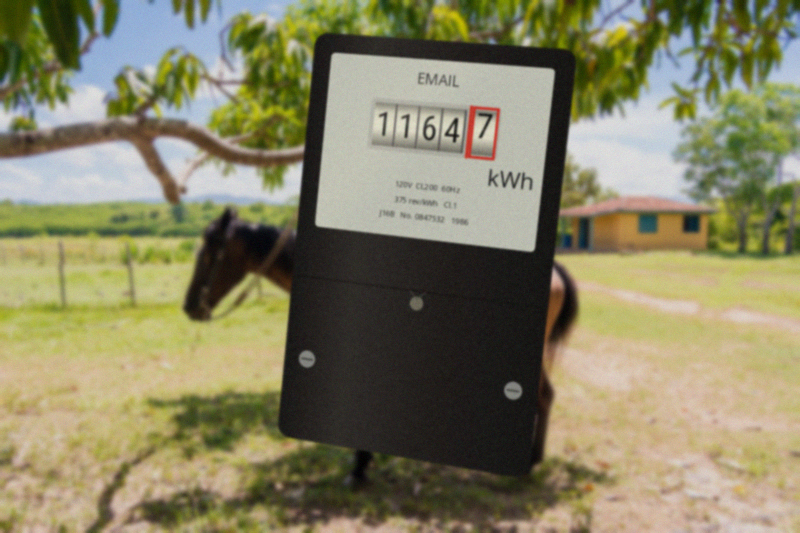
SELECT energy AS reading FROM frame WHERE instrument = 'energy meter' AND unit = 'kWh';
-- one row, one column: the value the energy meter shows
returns 1164.7 kWh
